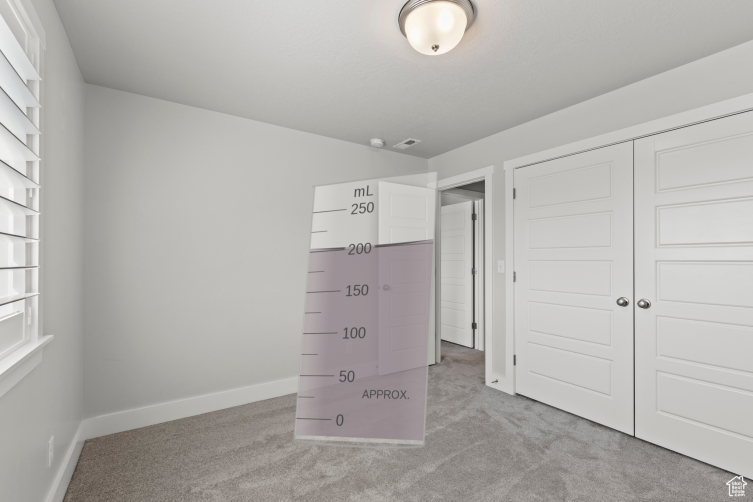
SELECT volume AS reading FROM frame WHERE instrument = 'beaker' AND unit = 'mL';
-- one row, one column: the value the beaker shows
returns 200 mL
